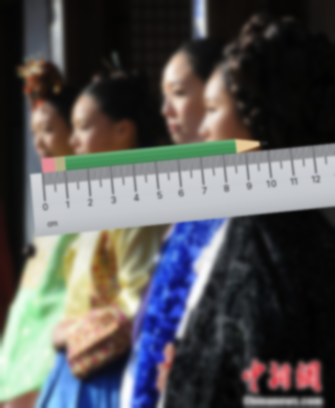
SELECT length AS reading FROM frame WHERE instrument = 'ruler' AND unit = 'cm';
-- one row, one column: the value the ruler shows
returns 10 cm
